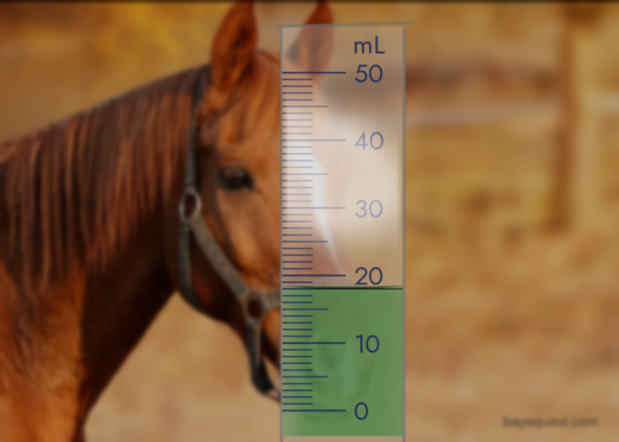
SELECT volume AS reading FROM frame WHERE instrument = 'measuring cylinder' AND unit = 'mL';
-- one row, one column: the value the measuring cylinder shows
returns 18 mL
